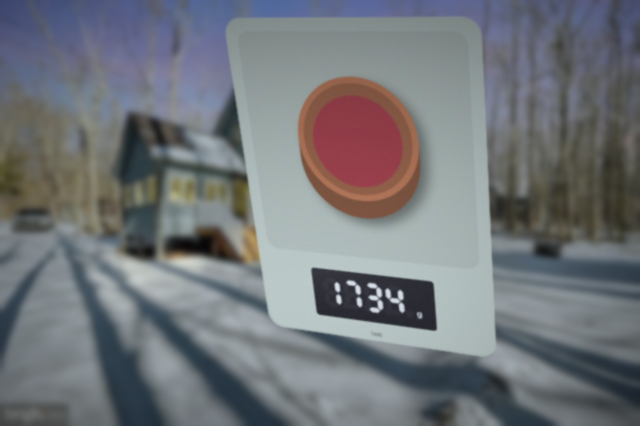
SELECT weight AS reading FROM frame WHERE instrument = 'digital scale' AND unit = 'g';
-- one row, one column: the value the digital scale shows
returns 1734 g
